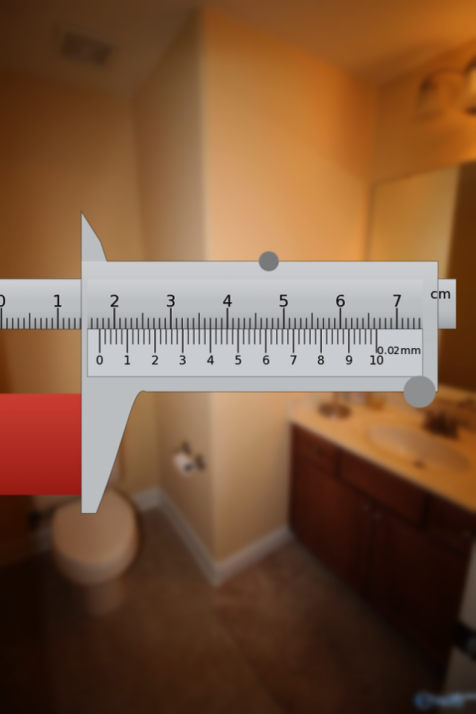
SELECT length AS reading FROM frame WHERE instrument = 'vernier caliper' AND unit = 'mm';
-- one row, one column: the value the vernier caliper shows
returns 17.4 mm
